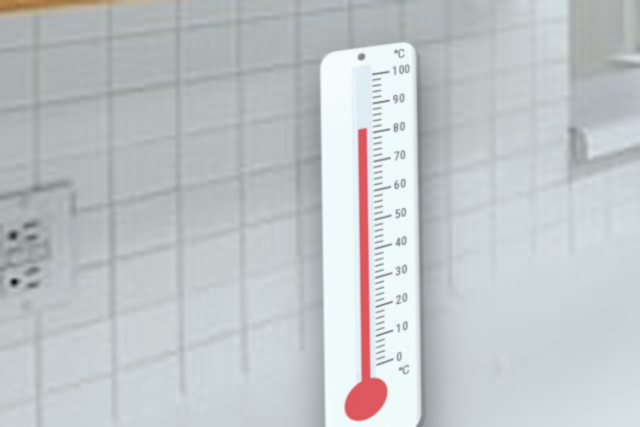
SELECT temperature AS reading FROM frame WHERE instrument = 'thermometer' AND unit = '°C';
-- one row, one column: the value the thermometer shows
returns 82 °C
